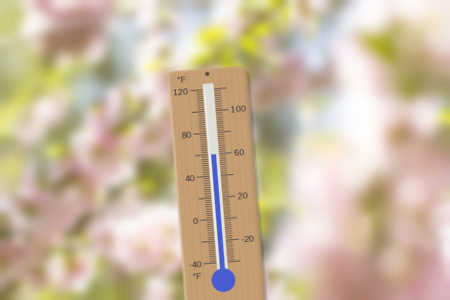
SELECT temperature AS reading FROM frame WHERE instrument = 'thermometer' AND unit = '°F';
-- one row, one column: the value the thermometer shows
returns 60 °F
